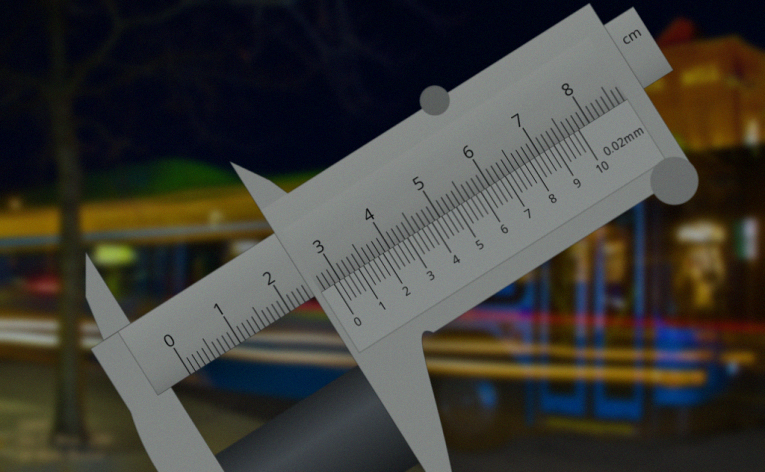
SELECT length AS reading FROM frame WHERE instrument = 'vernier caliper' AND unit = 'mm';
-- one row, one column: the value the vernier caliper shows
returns 28.8 mm
